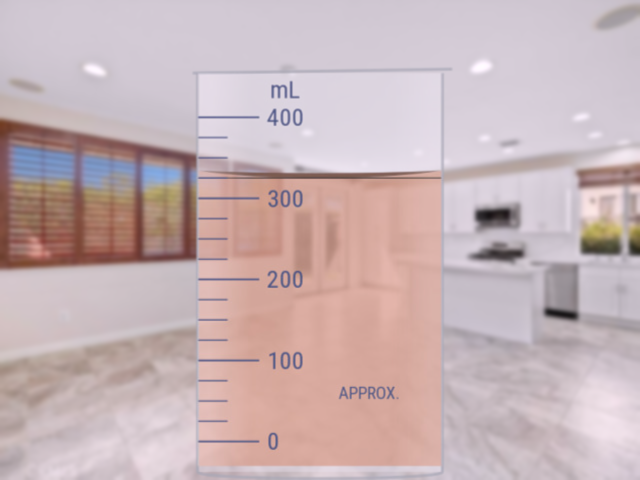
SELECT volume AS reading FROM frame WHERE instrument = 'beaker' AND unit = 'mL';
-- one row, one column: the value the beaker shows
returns 325 mL
